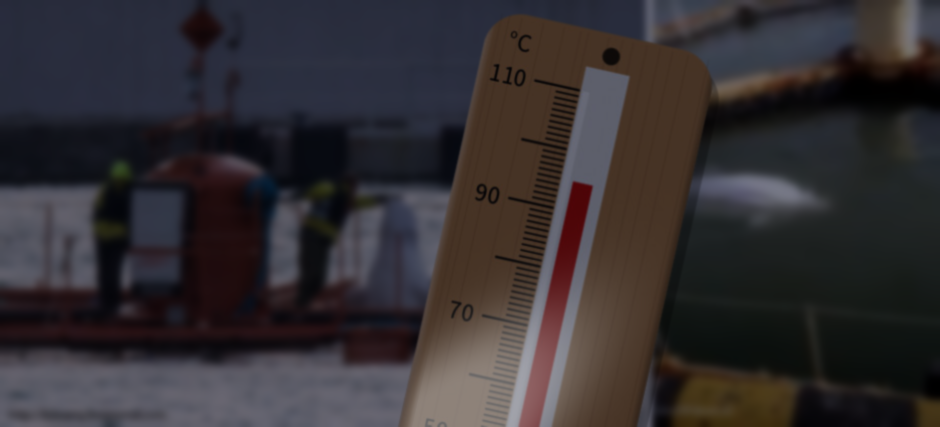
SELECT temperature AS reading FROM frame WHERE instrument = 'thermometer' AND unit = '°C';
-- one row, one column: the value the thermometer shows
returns 95 °C
